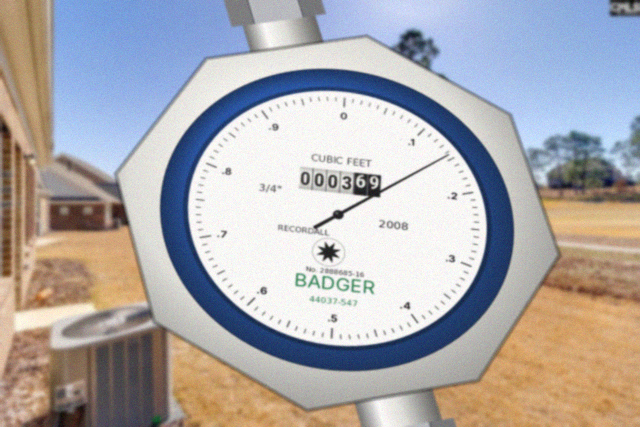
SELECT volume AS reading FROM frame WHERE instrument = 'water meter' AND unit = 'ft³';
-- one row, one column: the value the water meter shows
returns 369.14 ft³
